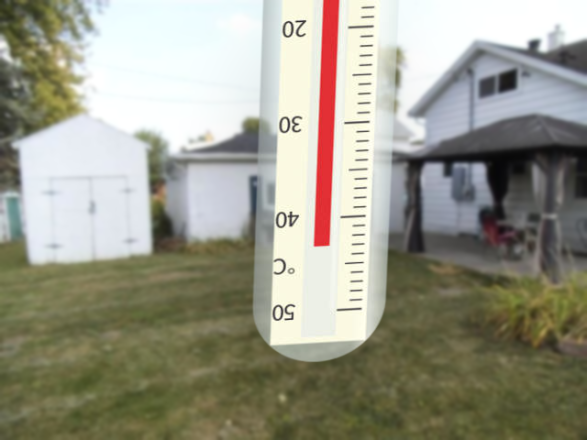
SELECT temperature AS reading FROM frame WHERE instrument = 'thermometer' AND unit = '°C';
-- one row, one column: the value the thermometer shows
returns 43 °C
